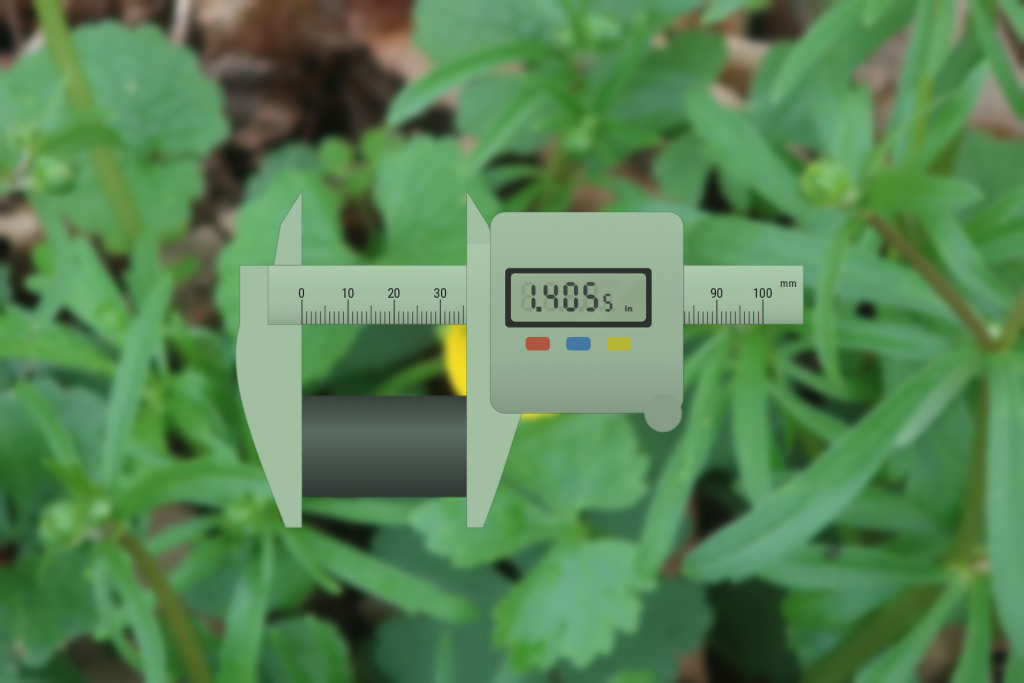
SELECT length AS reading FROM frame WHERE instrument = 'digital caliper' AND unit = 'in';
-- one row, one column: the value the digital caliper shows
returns 1.4055 in
